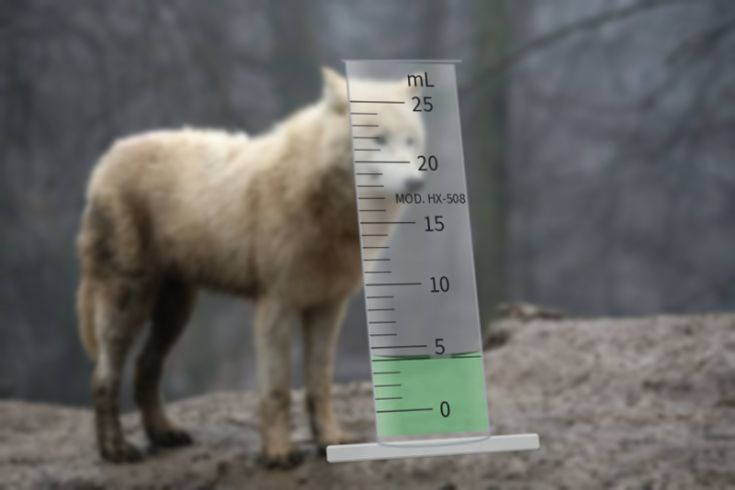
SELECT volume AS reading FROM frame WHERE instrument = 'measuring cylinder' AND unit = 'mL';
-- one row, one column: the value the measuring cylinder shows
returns 4 mL
